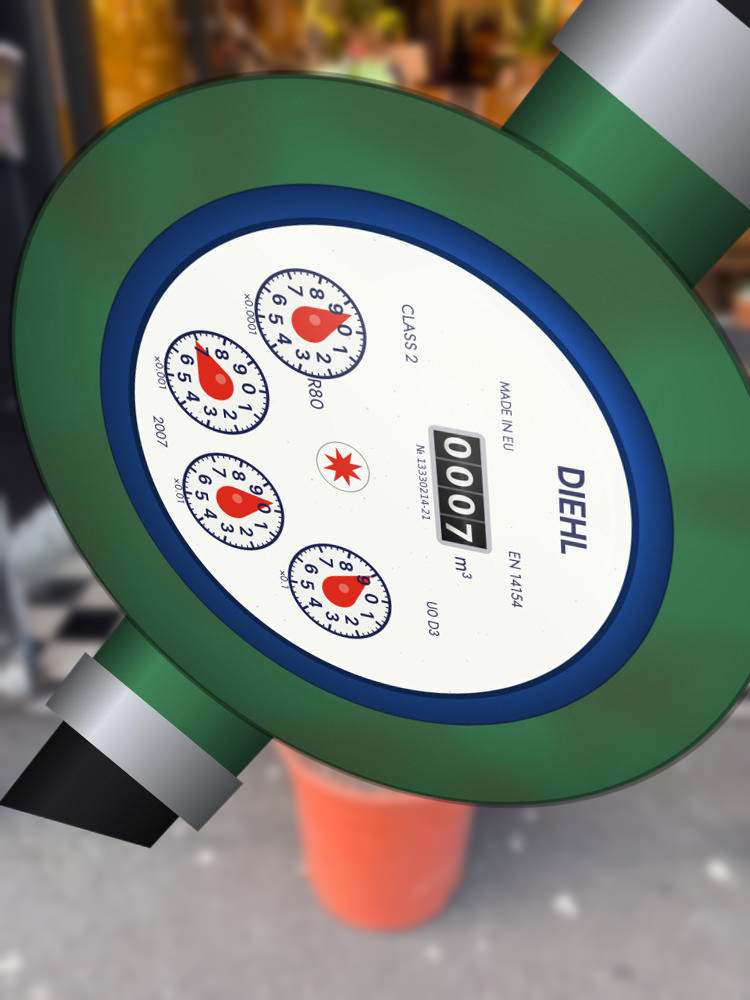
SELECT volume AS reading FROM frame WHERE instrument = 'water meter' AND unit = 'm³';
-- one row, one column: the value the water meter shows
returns 6.8969 m³
